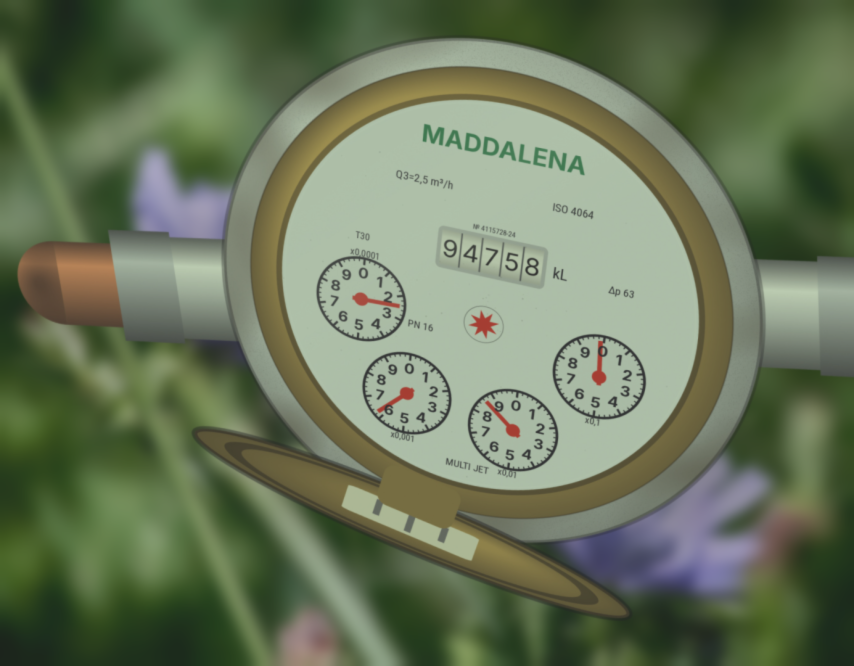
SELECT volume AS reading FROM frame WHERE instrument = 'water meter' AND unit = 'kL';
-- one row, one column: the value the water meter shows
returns 94757.9862 kL
